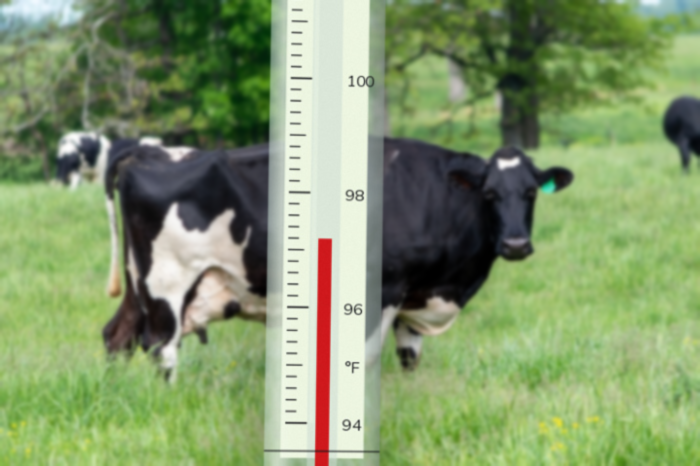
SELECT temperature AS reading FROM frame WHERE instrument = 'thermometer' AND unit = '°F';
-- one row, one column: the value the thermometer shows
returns 97.2 °F
